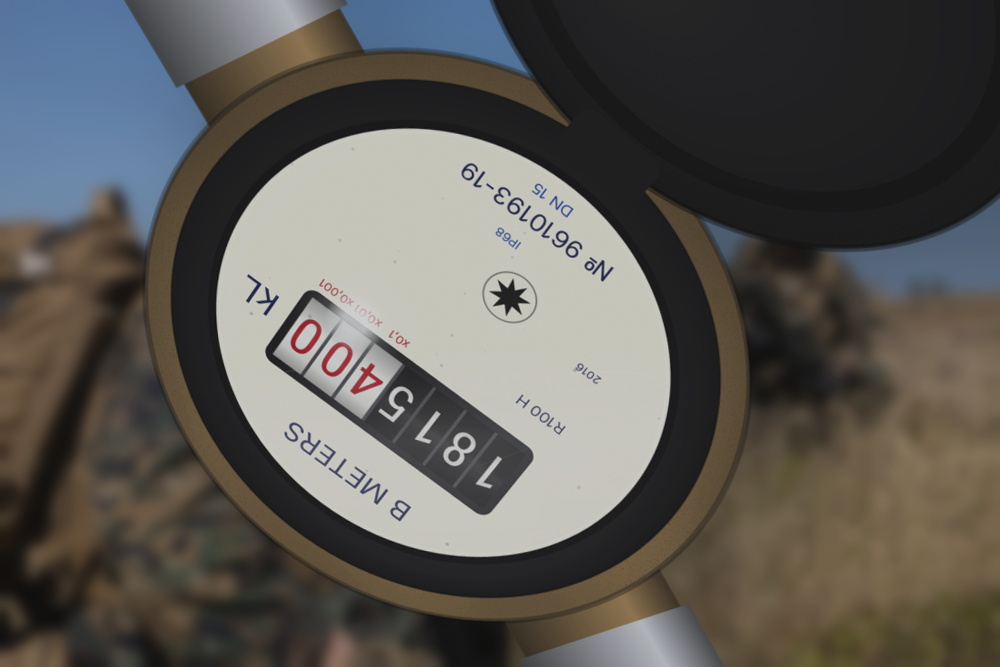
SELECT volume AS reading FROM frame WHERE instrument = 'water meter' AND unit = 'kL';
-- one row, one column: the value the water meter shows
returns 1815.400 kL
